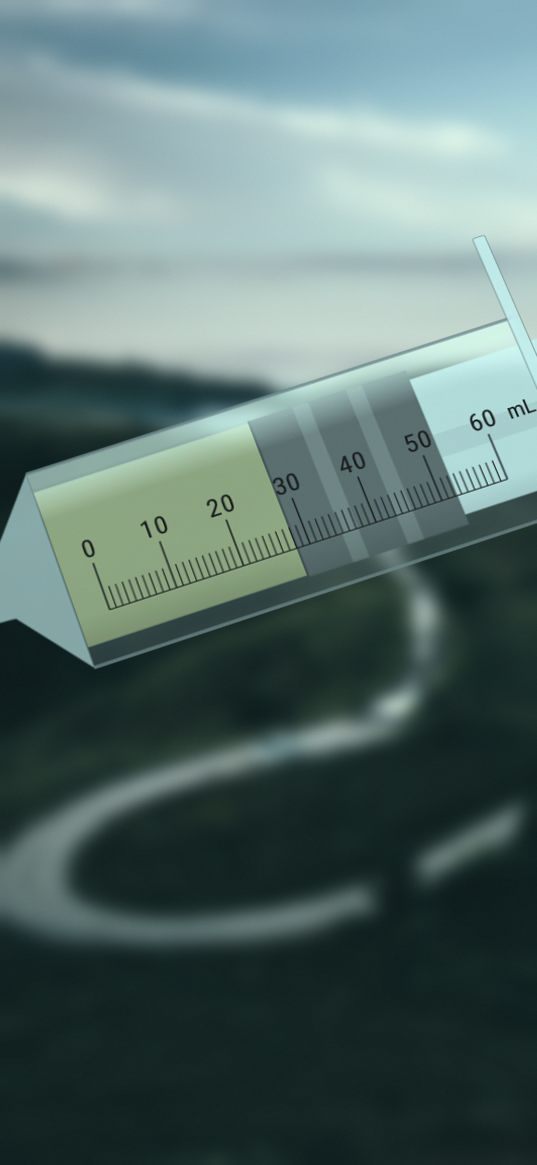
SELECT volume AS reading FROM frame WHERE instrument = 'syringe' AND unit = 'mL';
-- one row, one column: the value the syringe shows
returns 28 mL
